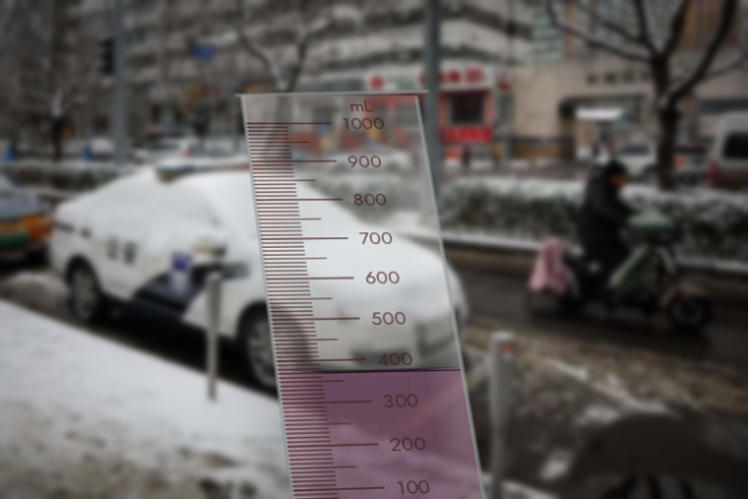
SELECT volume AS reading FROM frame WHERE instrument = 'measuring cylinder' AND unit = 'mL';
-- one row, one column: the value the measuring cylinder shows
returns 370 mL
